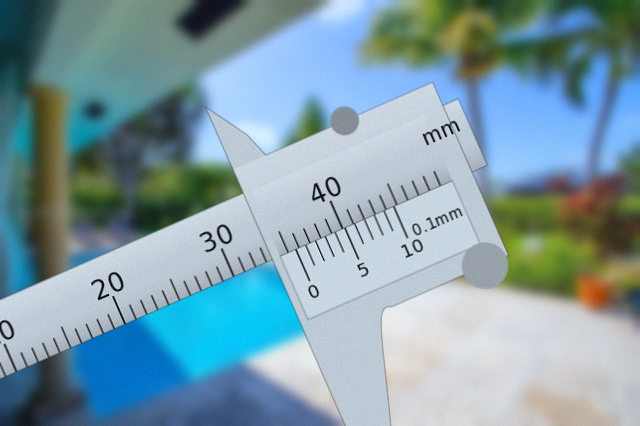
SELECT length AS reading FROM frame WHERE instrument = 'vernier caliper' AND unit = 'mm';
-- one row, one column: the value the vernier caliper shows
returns 35.7 mm
